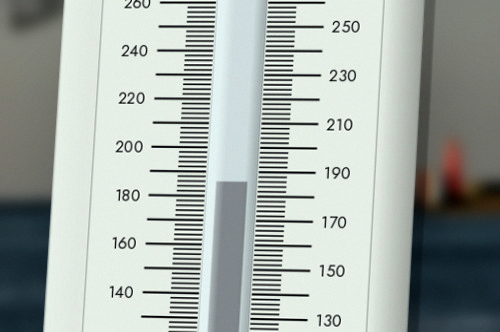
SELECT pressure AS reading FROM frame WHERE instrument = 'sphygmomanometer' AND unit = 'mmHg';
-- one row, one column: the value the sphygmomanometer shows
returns 186 mmHg
